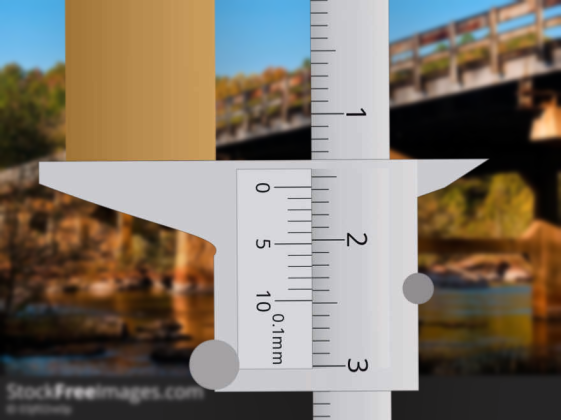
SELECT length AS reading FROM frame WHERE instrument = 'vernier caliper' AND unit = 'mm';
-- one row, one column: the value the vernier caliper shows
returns 15.8 mm
